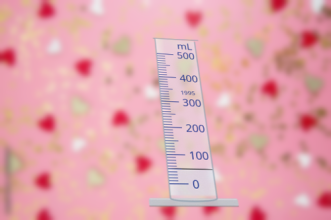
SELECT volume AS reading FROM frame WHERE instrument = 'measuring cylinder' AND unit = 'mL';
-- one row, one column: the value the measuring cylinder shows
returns 50 mL
